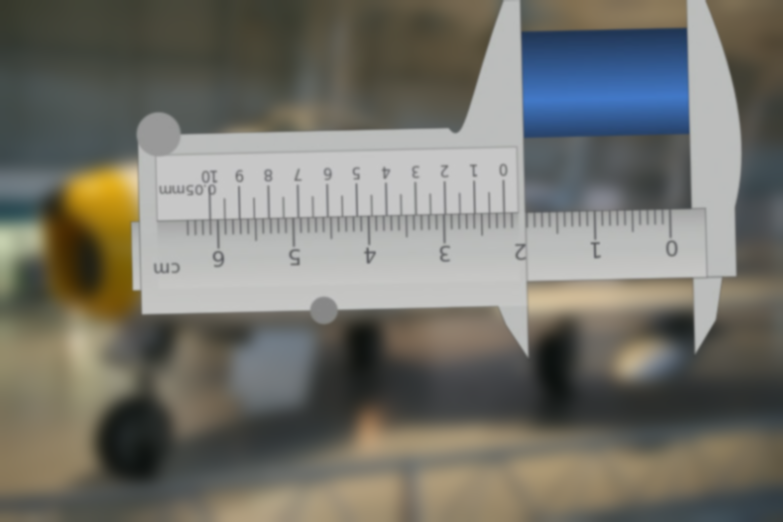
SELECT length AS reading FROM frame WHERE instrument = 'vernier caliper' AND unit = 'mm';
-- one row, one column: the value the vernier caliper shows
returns 22.0 mm
